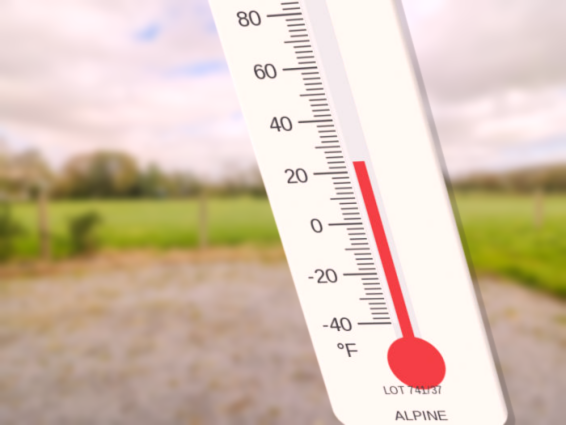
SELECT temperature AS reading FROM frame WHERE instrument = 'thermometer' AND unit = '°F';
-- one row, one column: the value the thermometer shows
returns 24 °F
